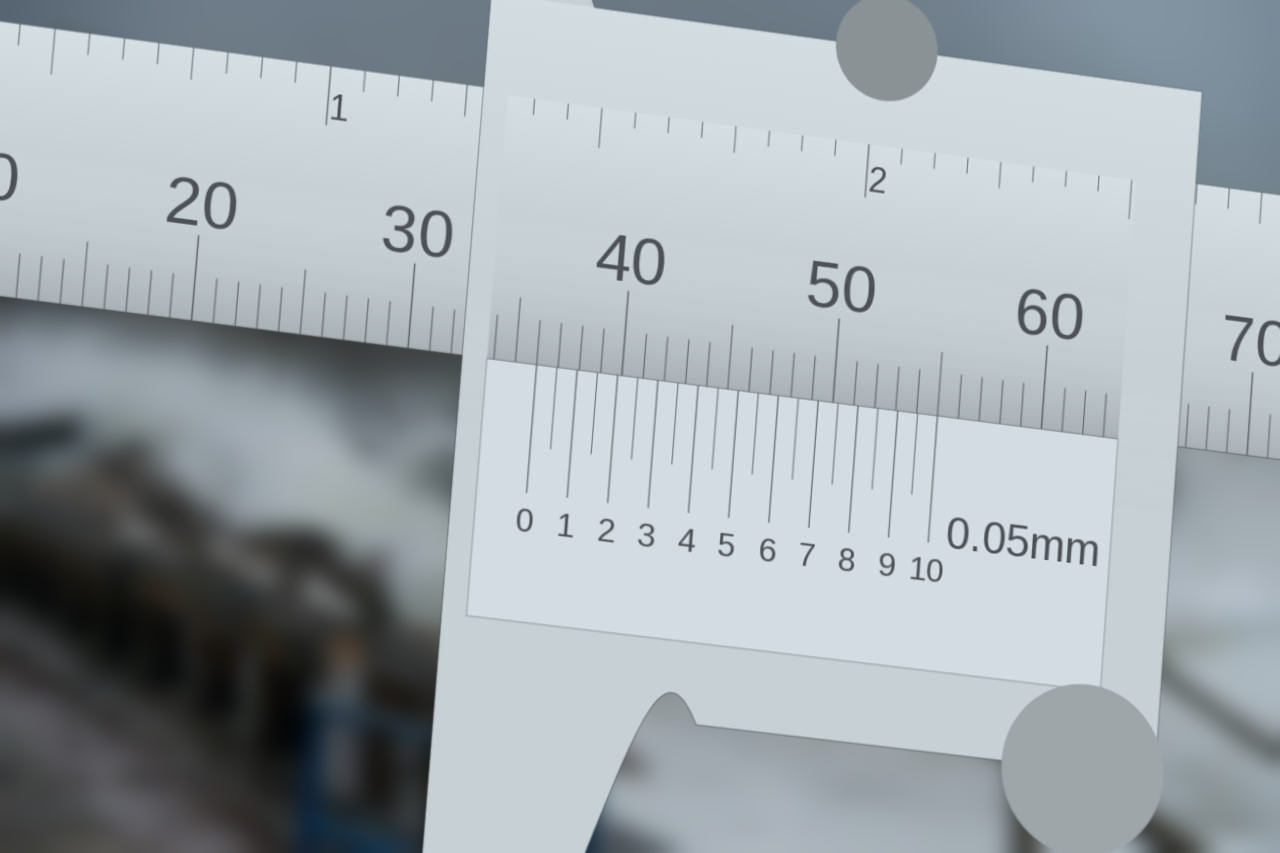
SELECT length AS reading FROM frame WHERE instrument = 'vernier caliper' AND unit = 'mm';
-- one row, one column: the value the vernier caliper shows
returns 36.0 mm
